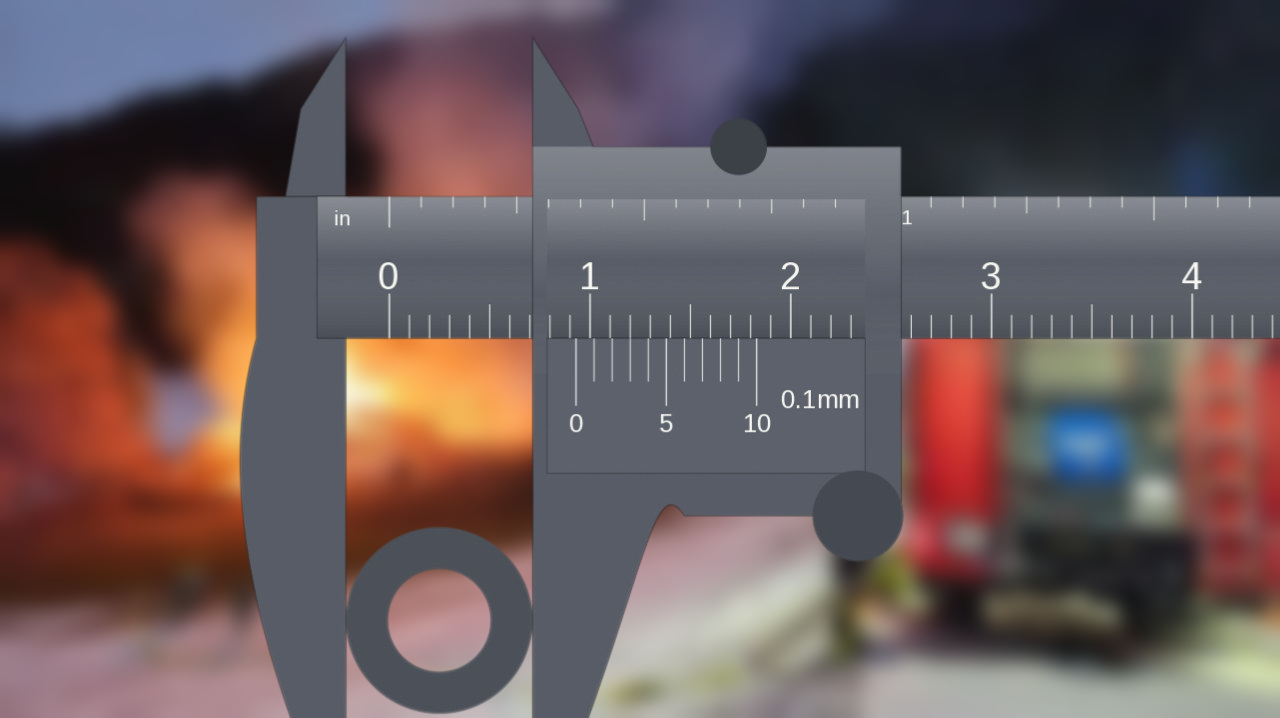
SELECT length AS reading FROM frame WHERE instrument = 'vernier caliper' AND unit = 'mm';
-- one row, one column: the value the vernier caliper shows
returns 9.3 mm
